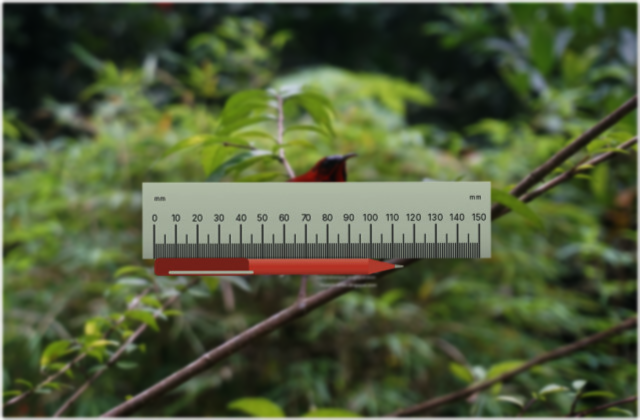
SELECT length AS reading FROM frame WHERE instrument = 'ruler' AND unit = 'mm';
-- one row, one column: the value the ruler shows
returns 115 mm
